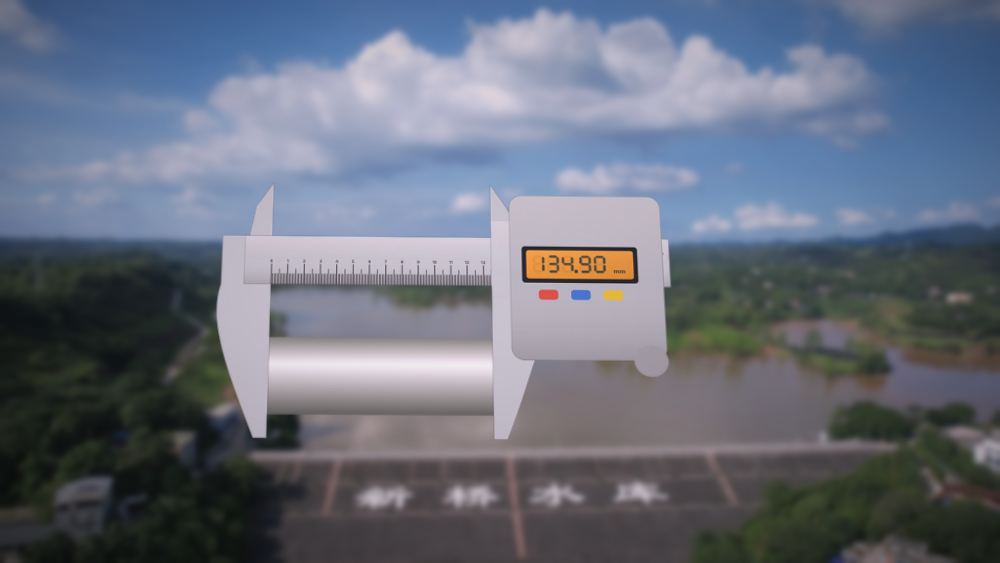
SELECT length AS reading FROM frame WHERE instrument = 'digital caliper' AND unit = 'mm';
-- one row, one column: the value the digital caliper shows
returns 134.90 mm
